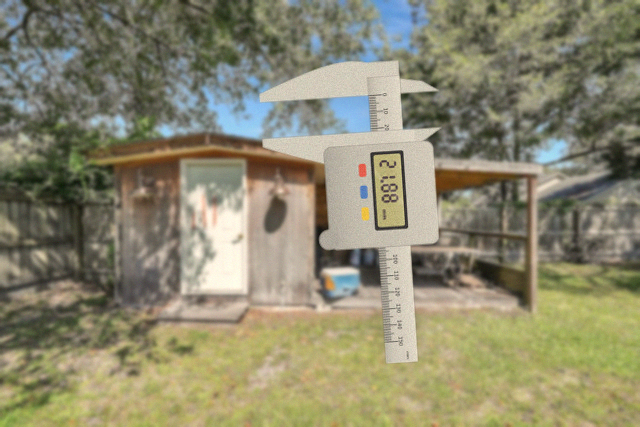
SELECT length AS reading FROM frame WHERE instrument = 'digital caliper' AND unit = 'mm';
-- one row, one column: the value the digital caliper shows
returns 21.88 mm
